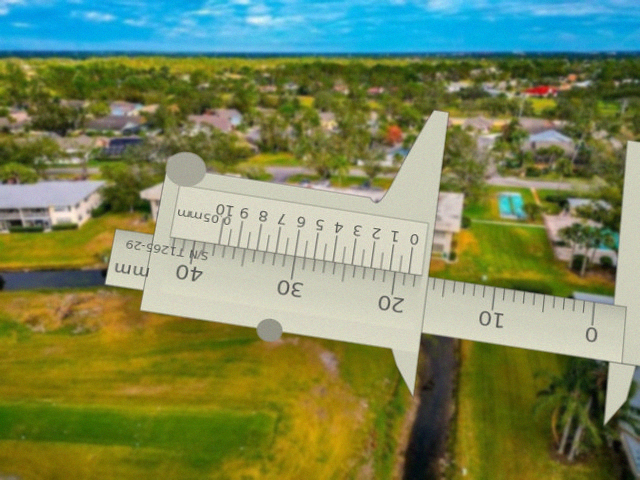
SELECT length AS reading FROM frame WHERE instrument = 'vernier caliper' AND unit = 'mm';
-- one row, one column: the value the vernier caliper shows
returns 18.6 mm
